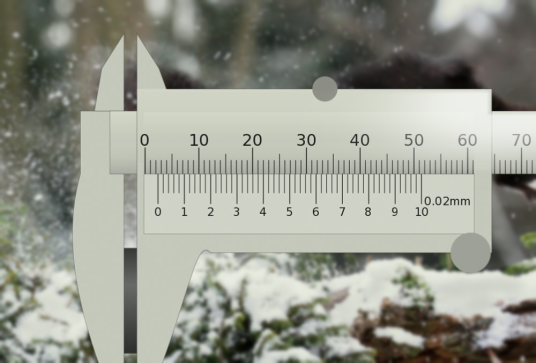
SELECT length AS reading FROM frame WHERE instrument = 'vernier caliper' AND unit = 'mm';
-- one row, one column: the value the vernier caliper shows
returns 2.4 mm
